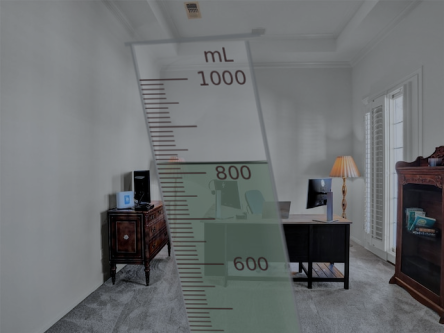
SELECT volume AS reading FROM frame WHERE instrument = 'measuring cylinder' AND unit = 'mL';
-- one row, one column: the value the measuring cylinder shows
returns 820 mL
